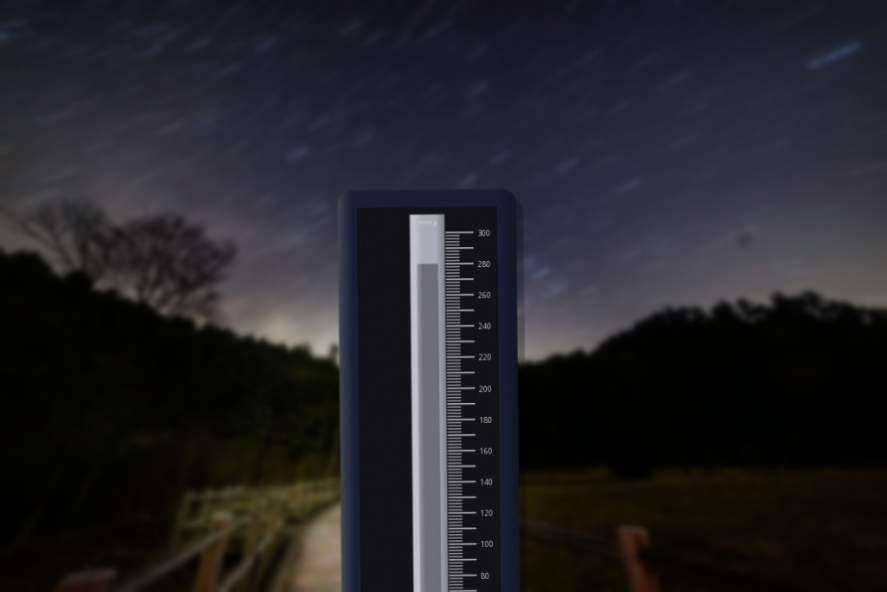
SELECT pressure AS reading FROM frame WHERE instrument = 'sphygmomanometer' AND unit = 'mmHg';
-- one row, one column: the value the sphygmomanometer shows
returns 280 mmHg
